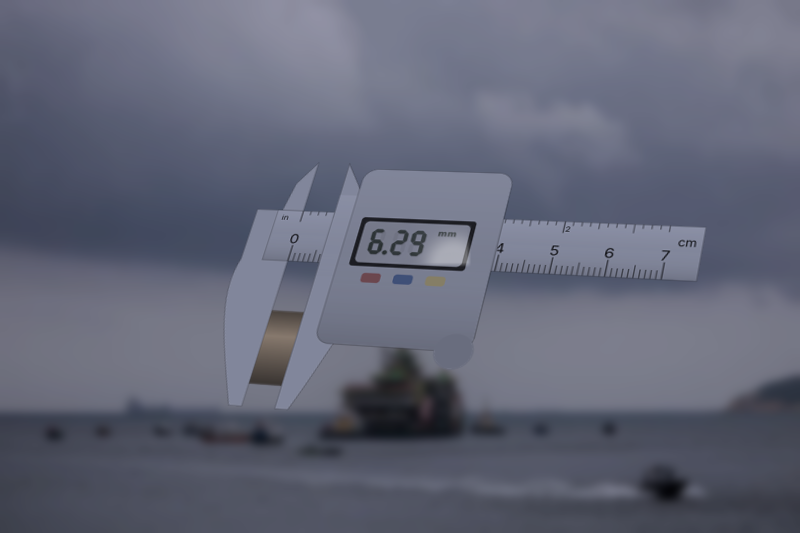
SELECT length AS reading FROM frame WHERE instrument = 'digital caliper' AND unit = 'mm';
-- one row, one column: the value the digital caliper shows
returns 6.29 mm
